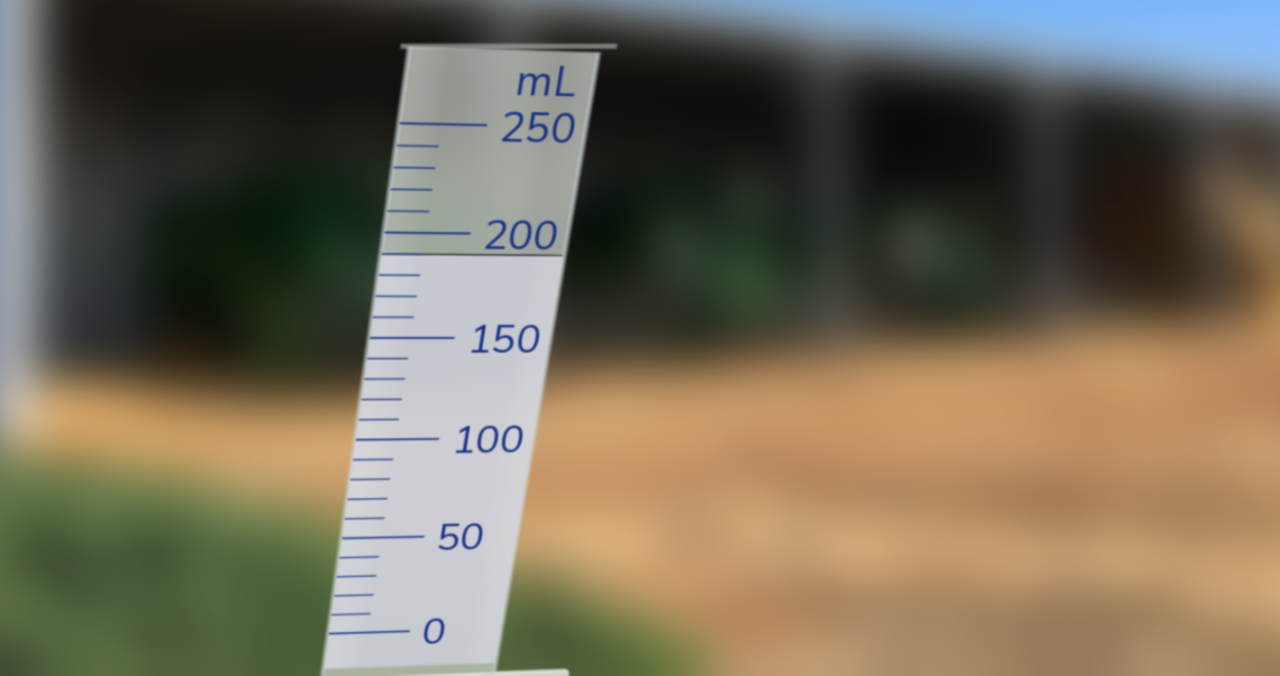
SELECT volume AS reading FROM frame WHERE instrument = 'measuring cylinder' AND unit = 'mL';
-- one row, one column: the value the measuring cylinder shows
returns 190 mL
